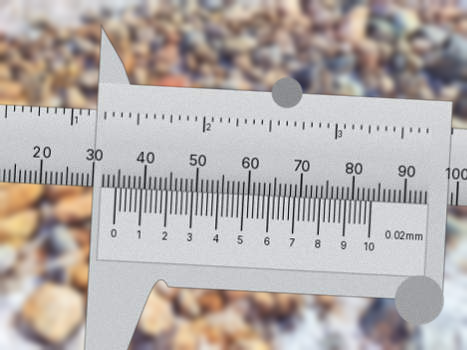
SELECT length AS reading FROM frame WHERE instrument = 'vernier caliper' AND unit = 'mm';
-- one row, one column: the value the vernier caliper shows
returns 34.5 mm
